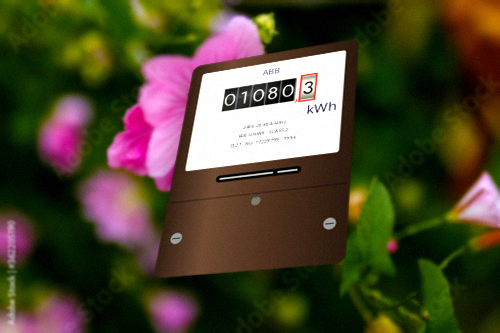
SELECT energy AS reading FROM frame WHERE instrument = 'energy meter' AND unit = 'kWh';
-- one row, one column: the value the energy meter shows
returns 1080.3 kWh
